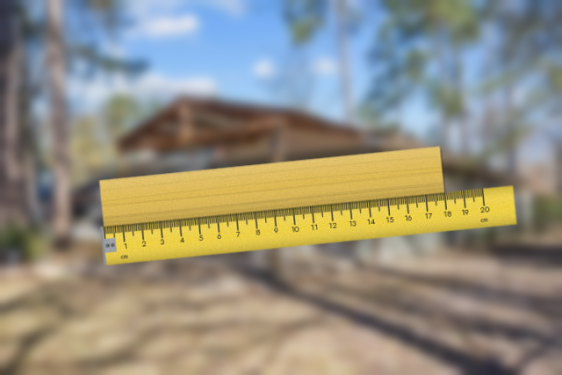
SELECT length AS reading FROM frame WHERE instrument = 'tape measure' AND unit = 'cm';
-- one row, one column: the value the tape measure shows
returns 18 cm
